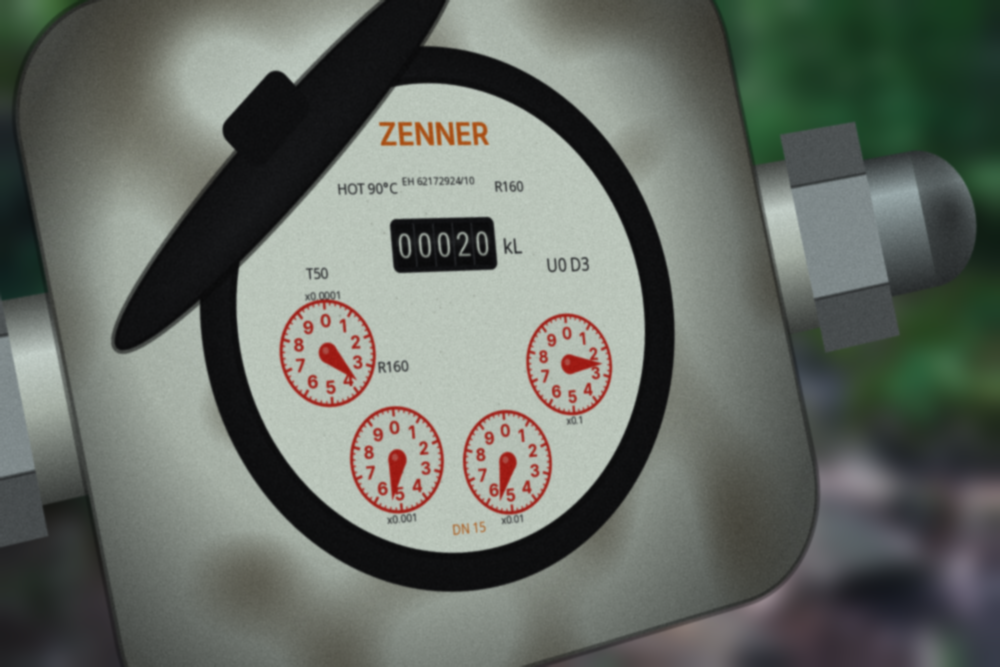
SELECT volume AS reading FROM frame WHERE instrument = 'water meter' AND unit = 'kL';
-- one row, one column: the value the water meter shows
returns 20.2553 kL
